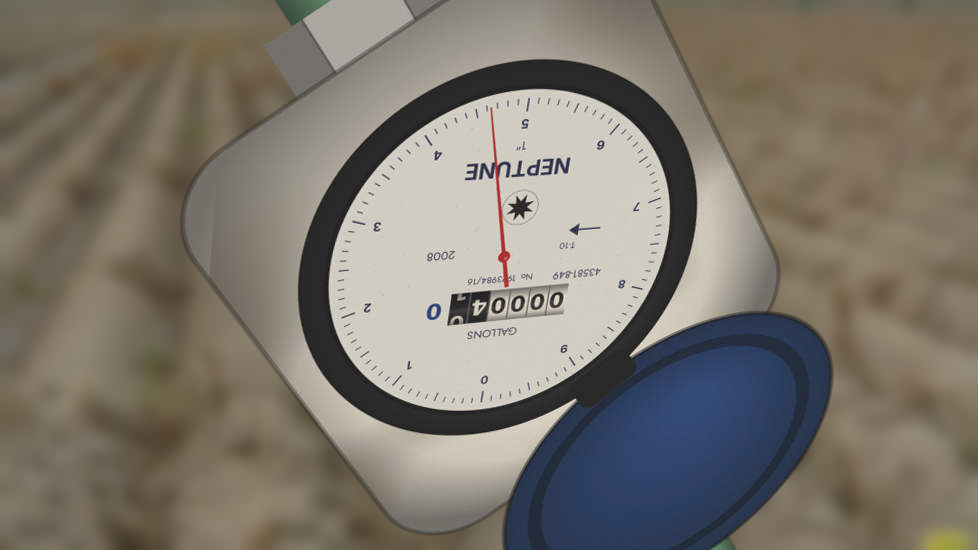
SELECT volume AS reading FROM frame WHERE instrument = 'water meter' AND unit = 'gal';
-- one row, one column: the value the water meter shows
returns 404.6 gal
